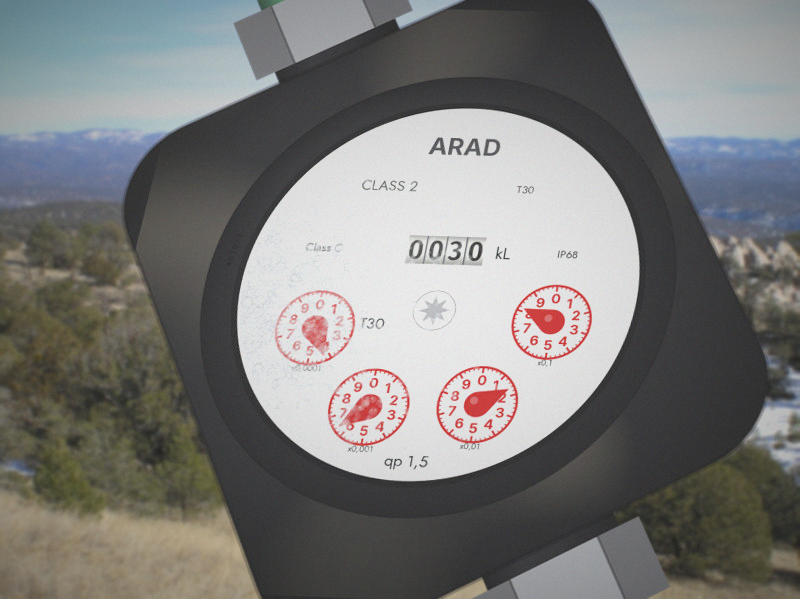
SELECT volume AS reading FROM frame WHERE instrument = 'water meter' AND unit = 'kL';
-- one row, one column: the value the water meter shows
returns 30.8164 kL
